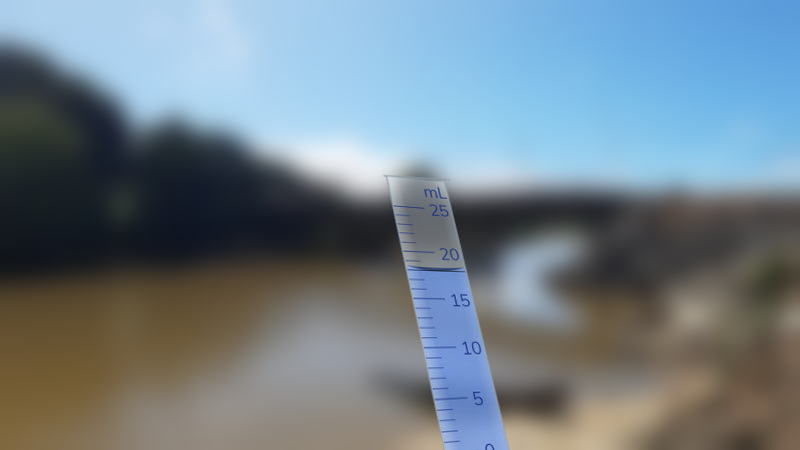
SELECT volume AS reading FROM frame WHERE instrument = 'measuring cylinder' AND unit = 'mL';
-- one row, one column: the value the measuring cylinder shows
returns 18 mL
